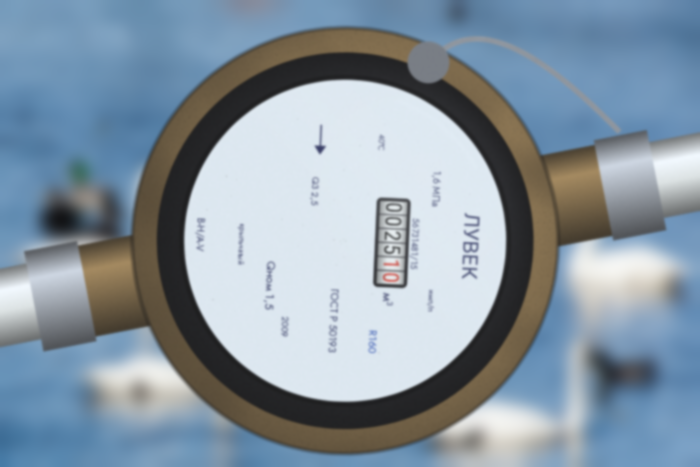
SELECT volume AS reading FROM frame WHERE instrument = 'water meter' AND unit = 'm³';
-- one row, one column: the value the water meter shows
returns 25.10 m³
